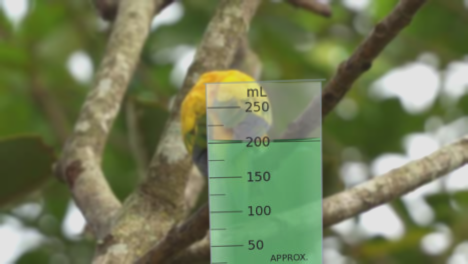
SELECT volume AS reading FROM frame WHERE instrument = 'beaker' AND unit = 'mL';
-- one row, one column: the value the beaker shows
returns 200 mL
